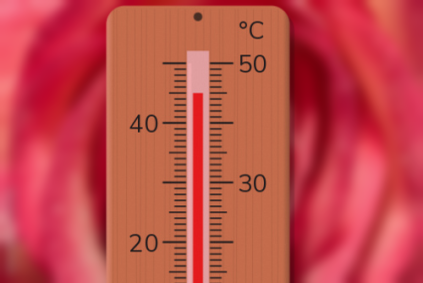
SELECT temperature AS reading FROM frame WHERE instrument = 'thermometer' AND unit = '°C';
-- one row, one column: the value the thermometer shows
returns 45 °C
